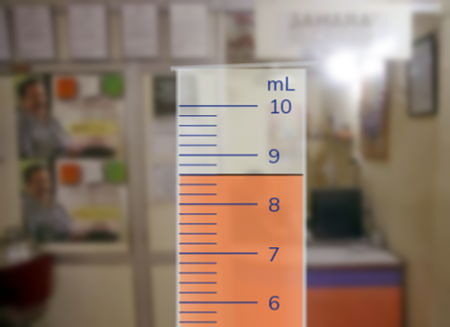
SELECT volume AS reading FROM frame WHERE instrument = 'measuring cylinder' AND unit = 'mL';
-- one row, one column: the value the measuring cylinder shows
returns 8.6 mL
